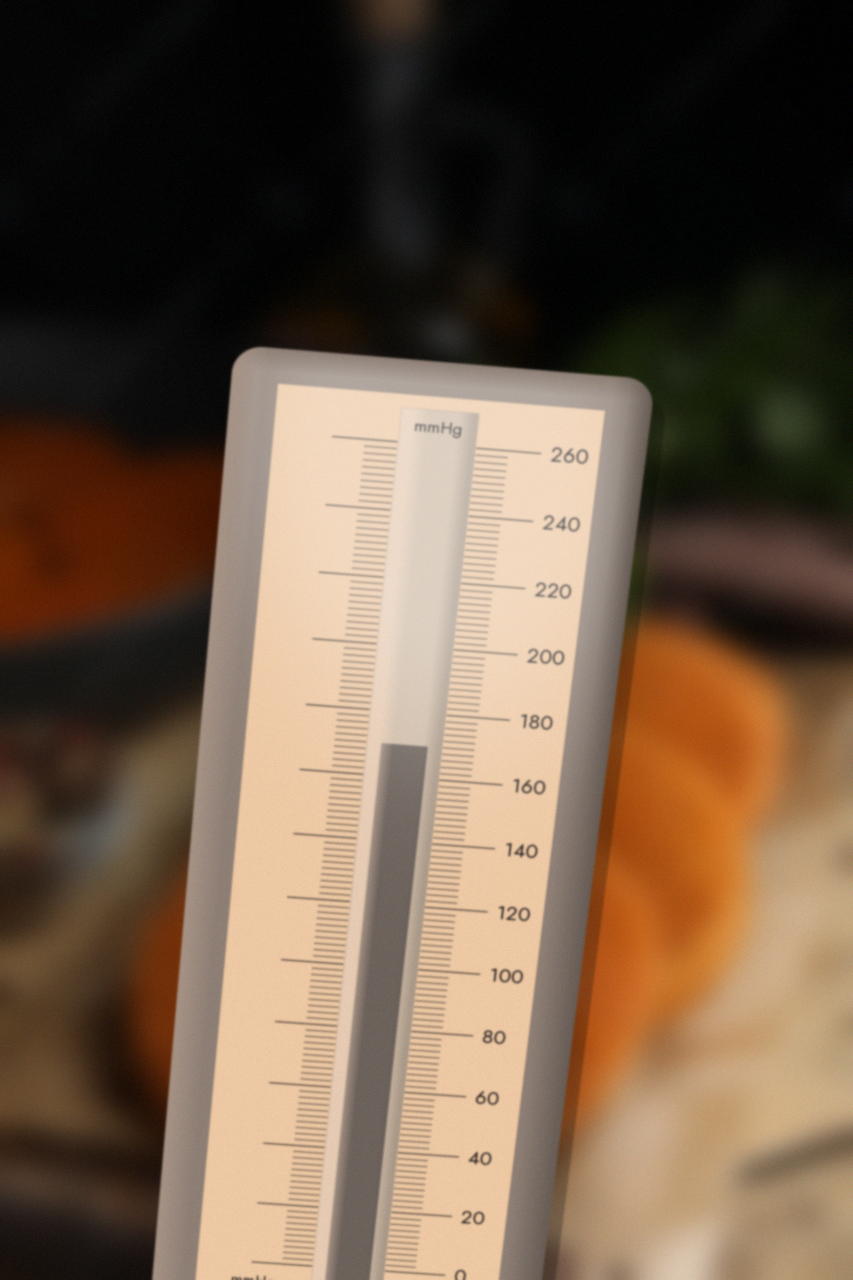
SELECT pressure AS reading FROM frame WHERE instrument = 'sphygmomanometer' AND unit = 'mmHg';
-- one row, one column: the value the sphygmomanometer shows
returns 170 mmHg
